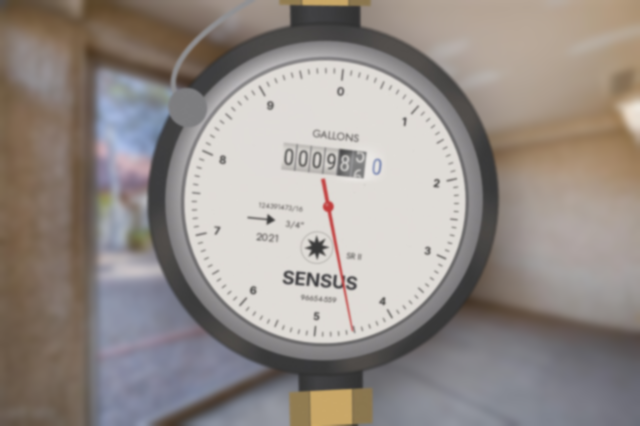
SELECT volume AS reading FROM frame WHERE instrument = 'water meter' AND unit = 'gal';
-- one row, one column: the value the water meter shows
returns 9854.5 gal
